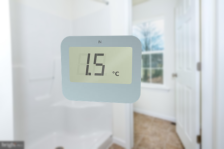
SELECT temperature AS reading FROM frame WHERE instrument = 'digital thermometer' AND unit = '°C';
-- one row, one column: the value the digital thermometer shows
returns 1.5 °C
